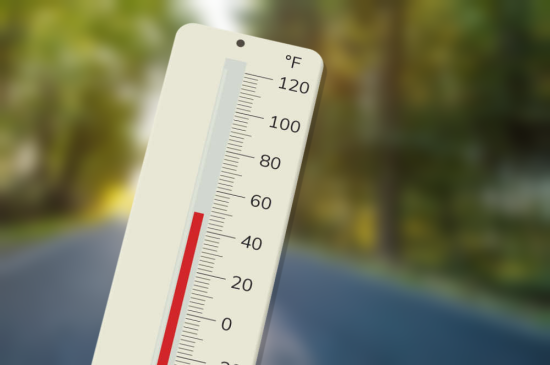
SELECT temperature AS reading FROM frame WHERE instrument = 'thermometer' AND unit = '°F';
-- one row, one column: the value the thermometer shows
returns 48 °F
